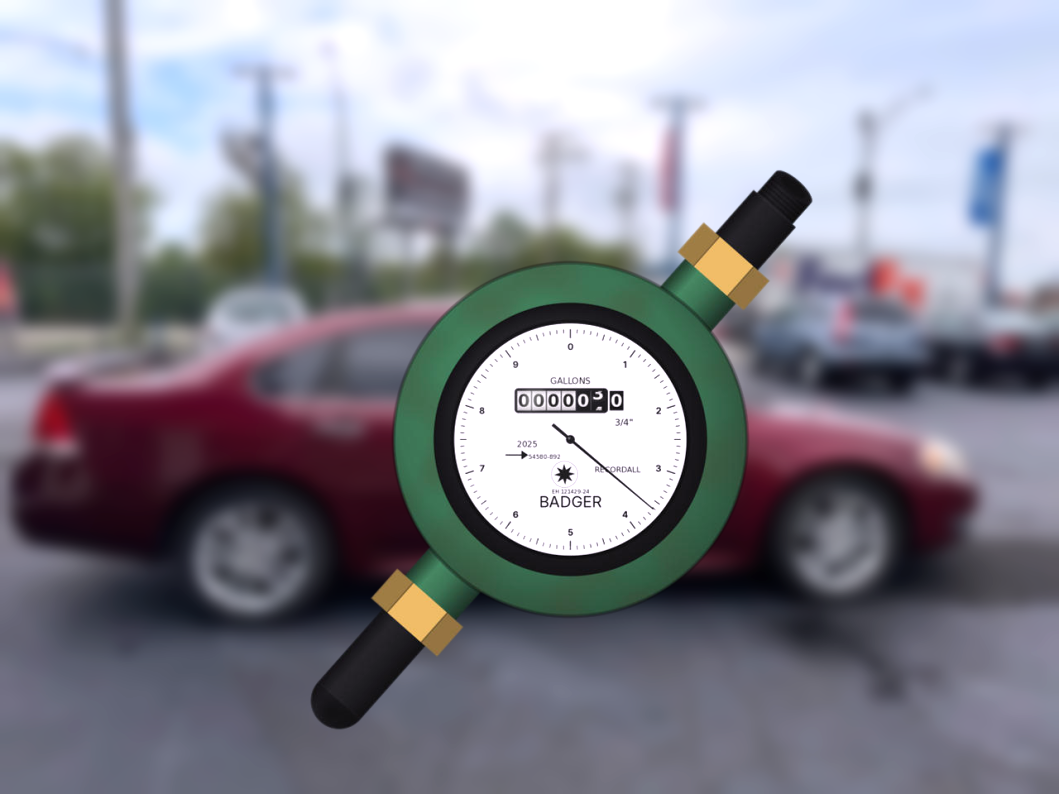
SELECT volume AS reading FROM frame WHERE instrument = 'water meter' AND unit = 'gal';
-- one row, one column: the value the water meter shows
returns 33.6 gal
